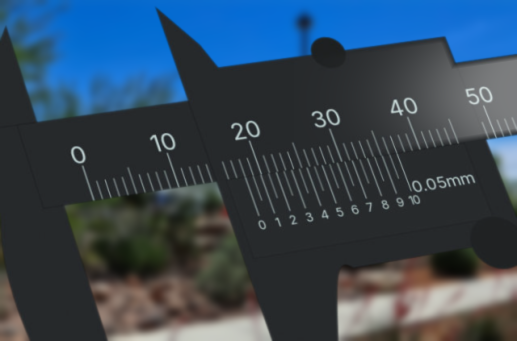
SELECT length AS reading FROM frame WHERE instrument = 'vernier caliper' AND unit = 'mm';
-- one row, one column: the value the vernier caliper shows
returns 18.0 mm
